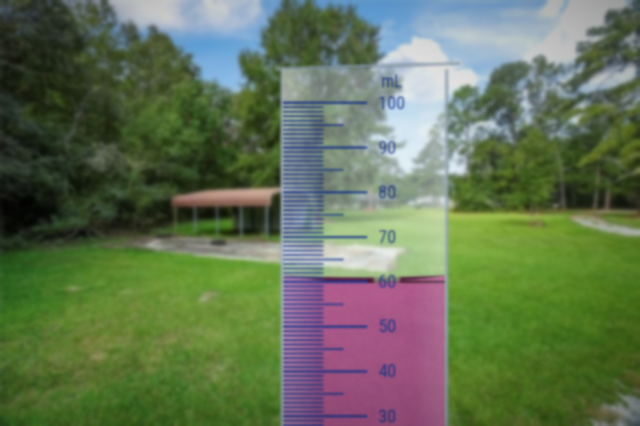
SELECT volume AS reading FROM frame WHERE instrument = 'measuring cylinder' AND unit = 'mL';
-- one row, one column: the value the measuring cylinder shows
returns 60 mL
